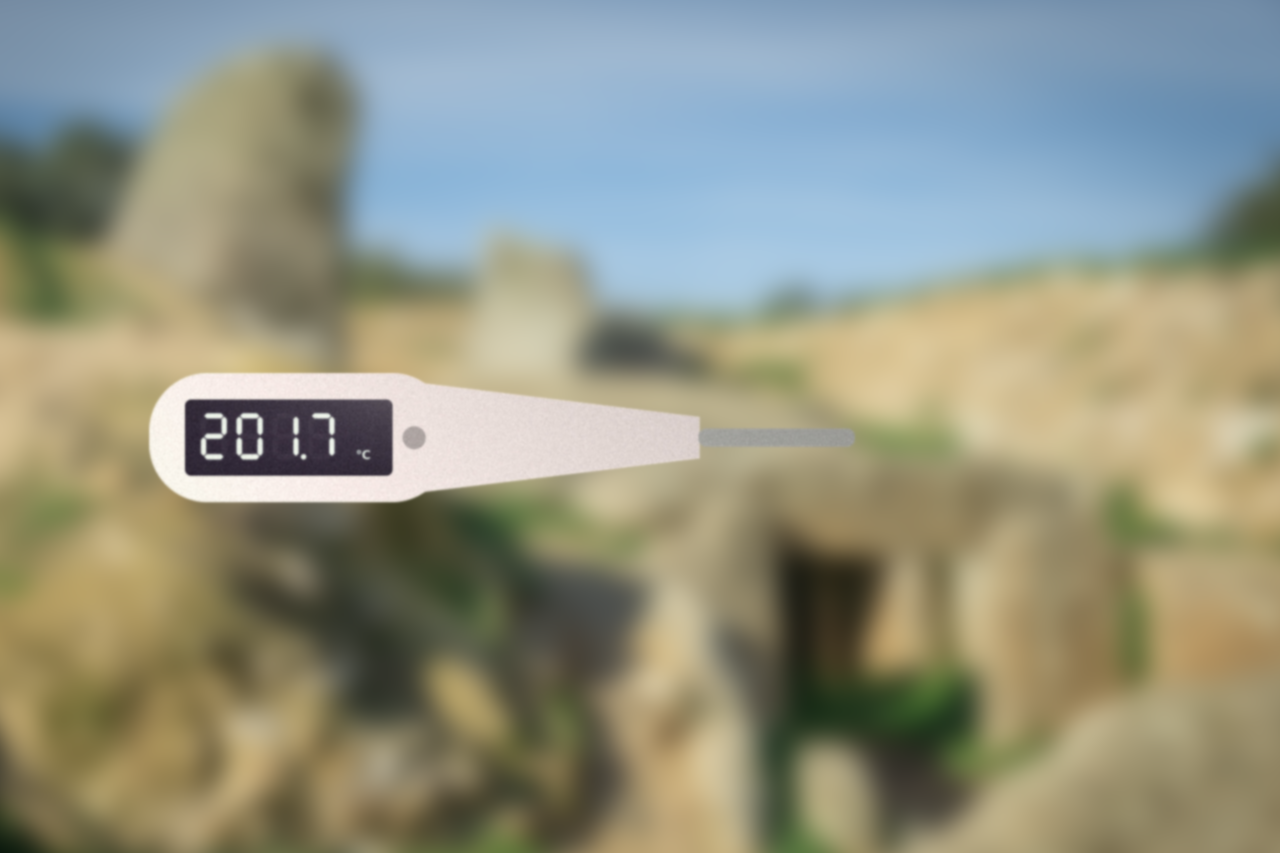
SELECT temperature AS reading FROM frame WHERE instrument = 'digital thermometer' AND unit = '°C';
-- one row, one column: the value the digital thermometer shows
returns 201.7 °C
